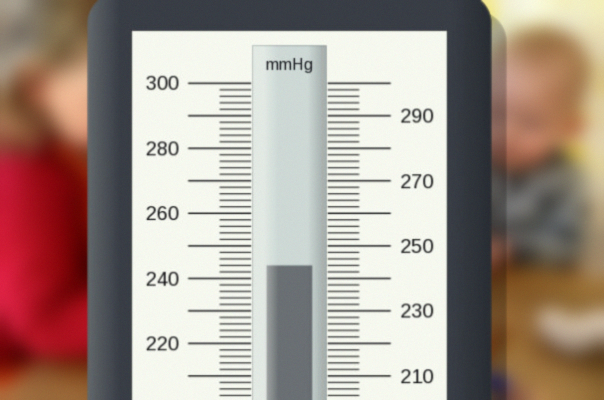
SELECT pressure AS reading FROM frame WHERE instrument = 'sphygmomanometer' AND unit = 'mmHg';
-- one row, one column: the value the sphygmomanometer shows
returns 244 mmHg
